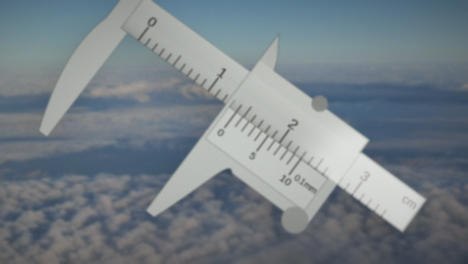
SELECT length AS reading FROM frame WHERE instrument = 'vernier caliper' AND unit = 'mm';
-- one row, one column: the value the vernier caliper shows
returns 14.0 mm
